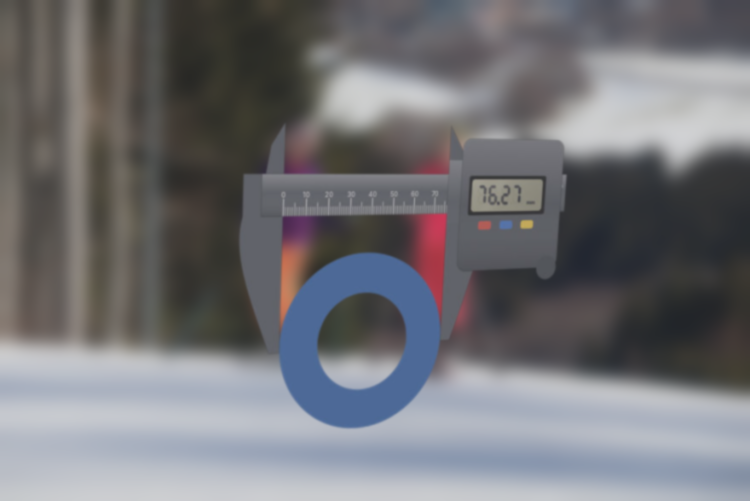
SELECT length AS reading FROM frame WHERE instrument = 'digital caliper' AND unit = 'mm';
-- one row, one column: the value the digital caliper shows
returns 76.27 mm
